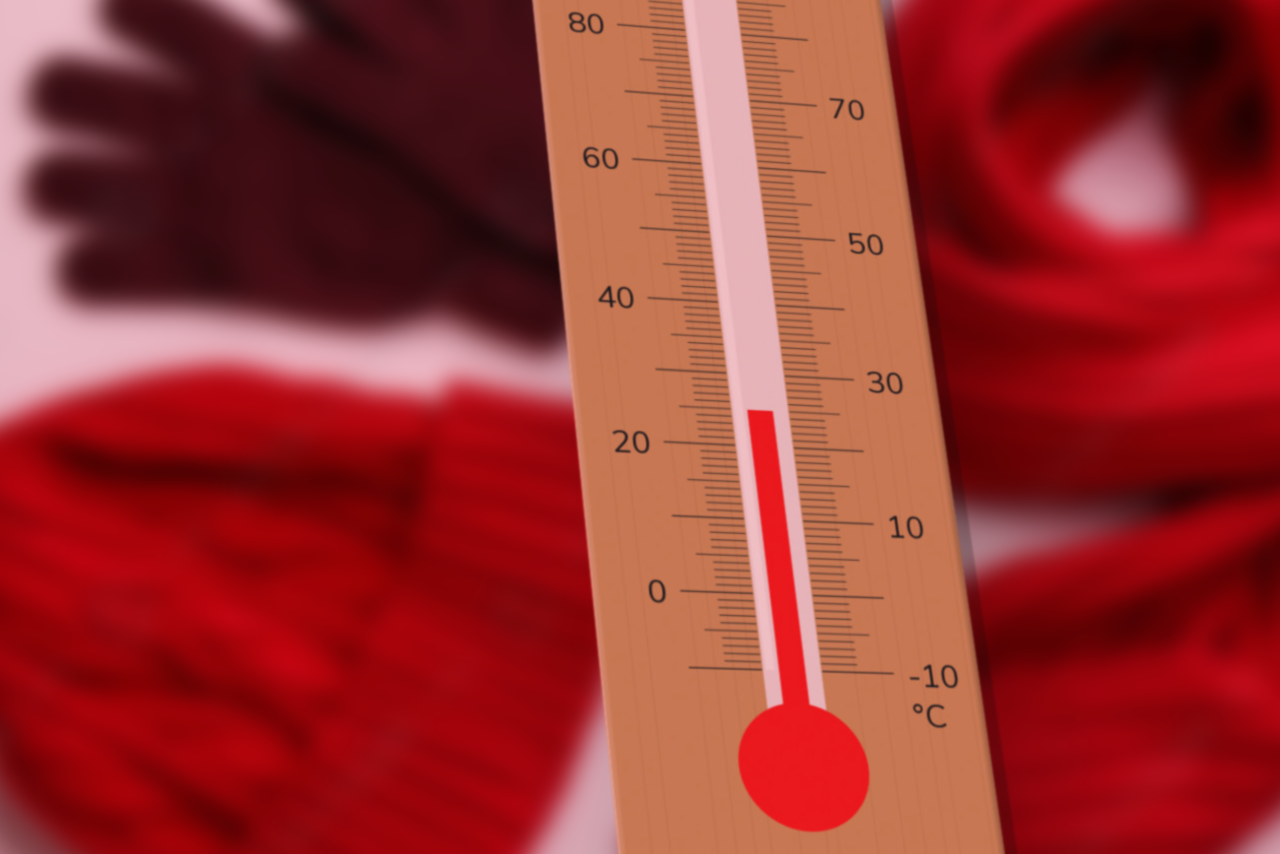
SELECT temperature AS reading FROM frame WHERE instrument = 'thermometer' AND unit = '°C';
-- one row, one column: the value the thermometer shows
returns 25 °C
